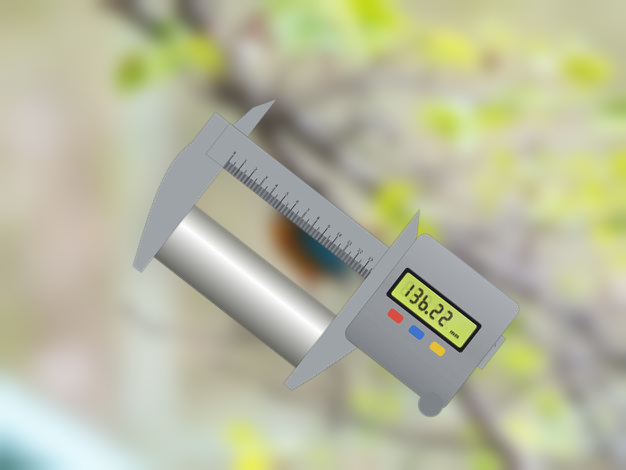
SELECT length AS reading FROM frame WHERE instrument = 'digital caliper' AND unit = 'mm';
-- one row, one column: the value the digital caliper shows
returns 136.22 mm
